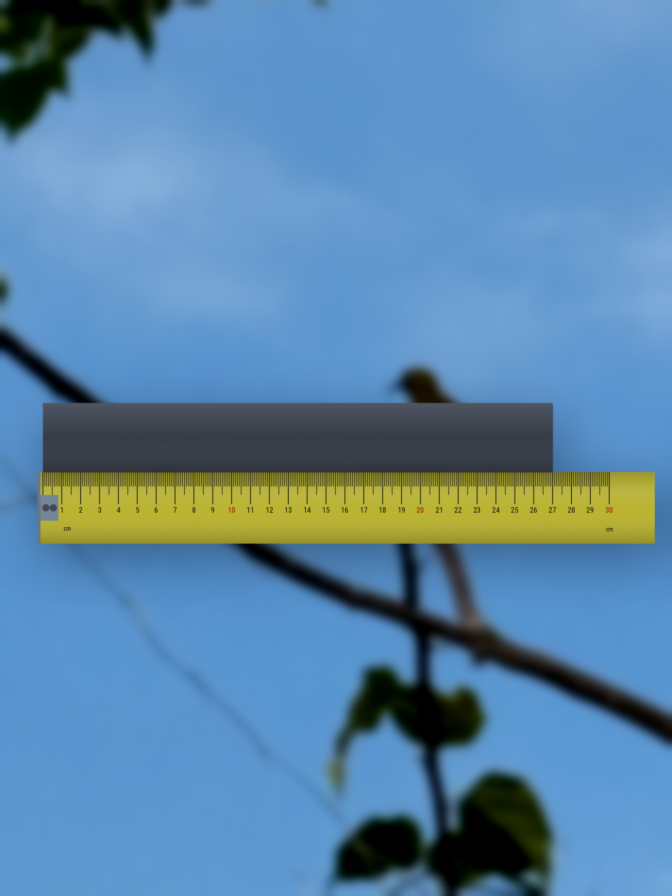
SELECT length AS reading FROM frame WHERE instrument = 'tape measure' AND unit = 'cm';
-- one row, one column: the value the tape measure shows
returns 27 cm
